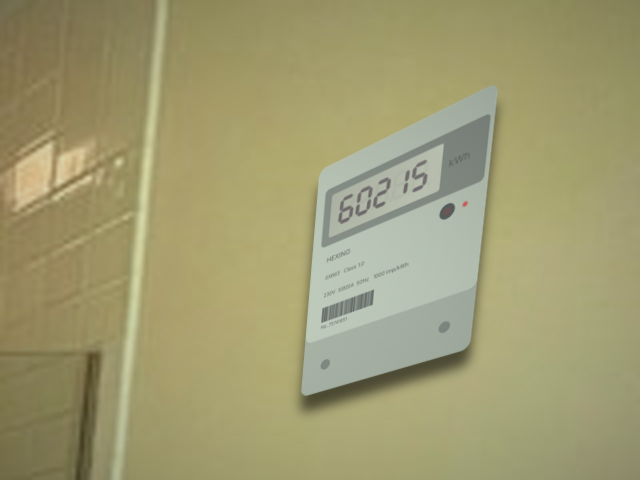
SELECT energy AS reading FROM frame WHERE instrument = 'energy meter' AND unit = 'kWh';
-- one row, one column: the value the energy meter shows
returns 60215 kWh
